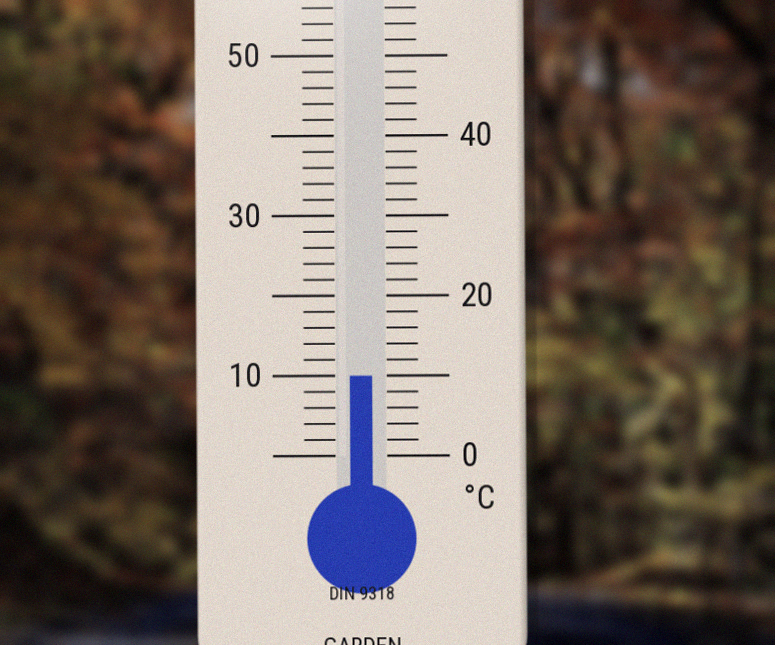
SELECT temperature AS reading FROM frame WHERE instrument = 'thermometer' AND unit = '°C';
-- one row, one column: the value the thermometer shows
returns 10 °C
